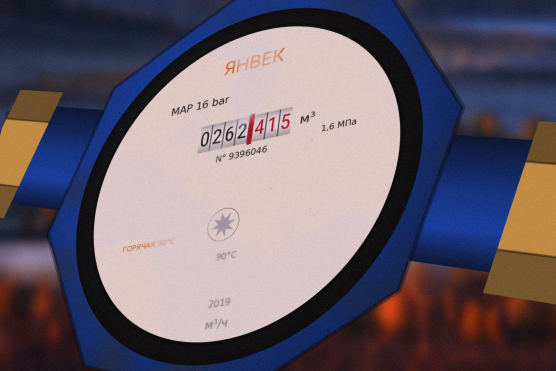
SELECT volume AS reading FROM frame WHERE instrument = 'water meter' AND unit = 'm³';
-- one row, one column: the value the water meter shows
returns 262.415 m³
